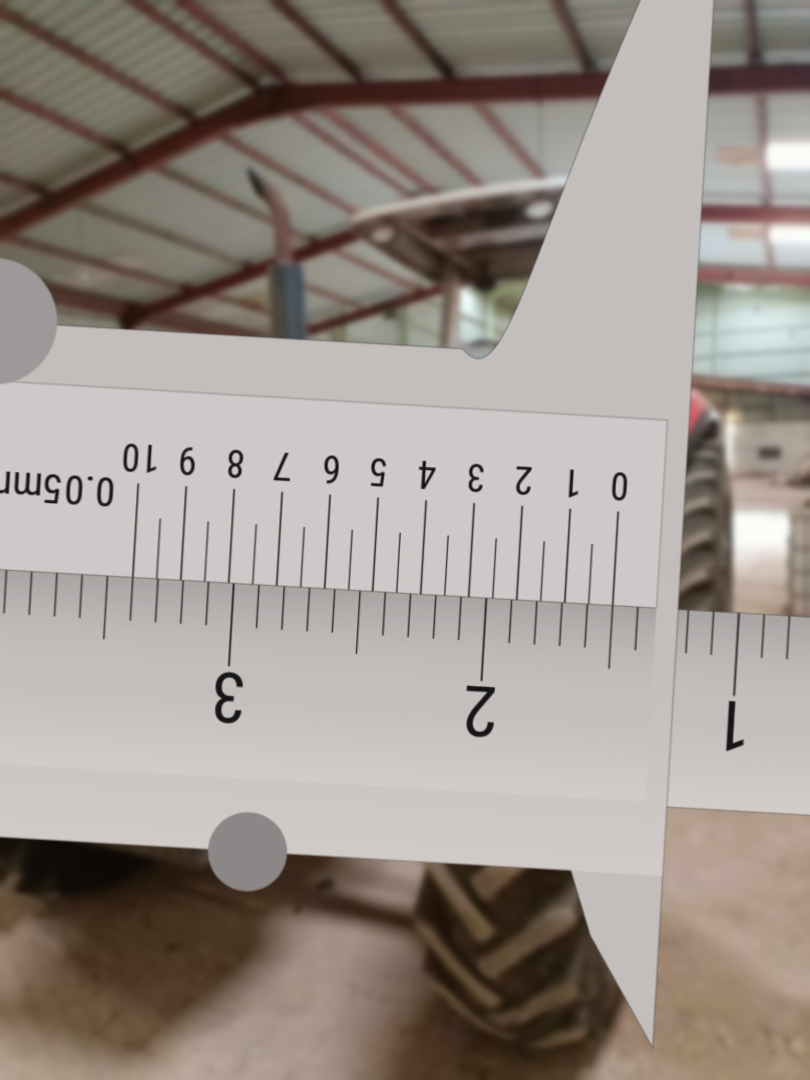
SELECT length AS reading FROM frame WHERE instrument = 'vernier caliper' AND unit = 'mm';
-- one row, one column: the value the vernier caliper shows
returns 15.0 mm
